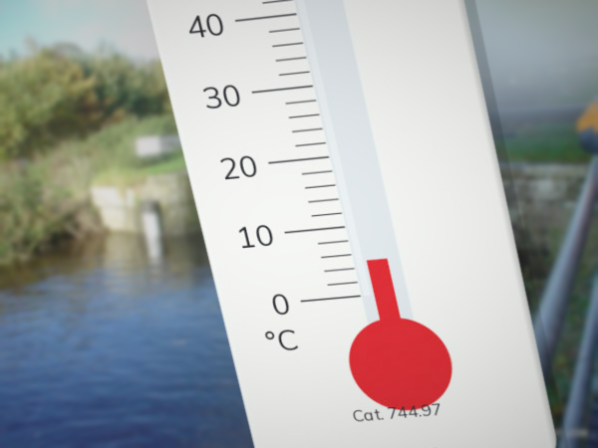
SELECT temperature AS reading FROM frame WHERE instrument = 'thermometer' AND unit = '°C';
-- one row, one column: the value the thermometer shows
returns 5 °C
